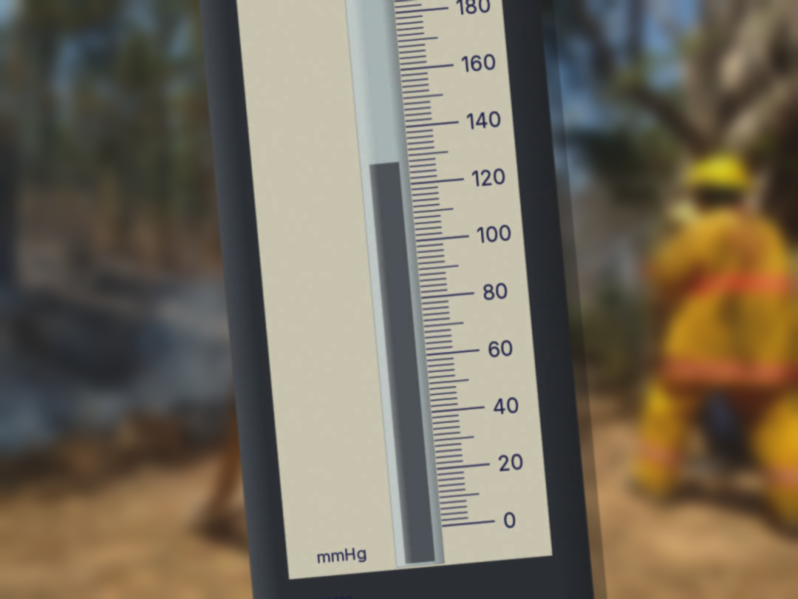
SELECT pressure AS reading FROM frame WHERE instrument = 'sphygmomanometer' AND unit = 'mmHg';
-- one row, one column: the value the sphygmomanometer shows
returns 128 mmHg
